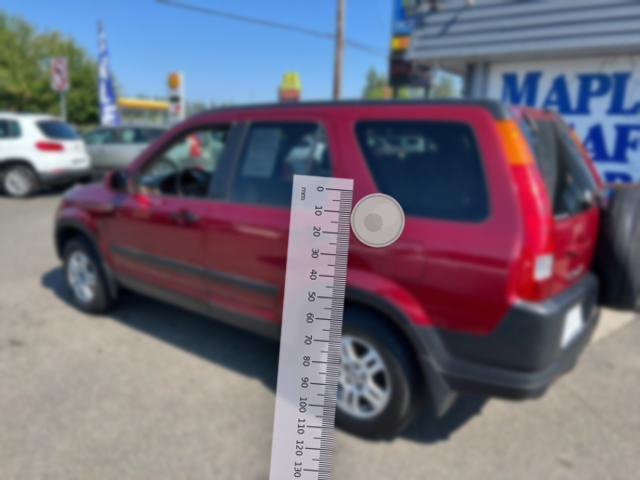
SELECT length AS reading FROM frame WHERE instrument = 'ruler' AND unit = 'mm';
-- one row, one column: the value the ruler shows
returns 25 mm
